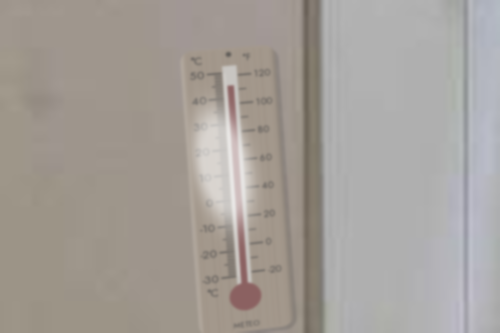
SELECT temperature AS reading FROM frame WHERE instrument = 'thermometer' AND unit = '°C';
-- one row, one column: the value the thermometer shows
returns 45 °C
